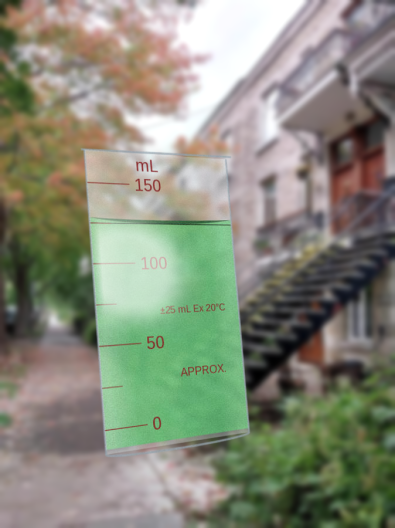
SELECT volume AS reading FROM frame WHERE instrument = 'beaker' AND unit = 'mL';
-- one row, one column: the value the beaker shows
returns 125 mL
